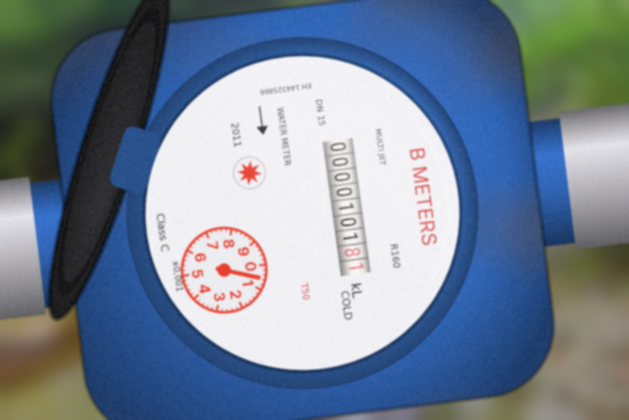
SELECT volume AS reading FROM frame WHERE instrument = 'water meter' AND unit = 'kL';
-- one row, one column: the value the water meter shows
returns 101.810 kL
